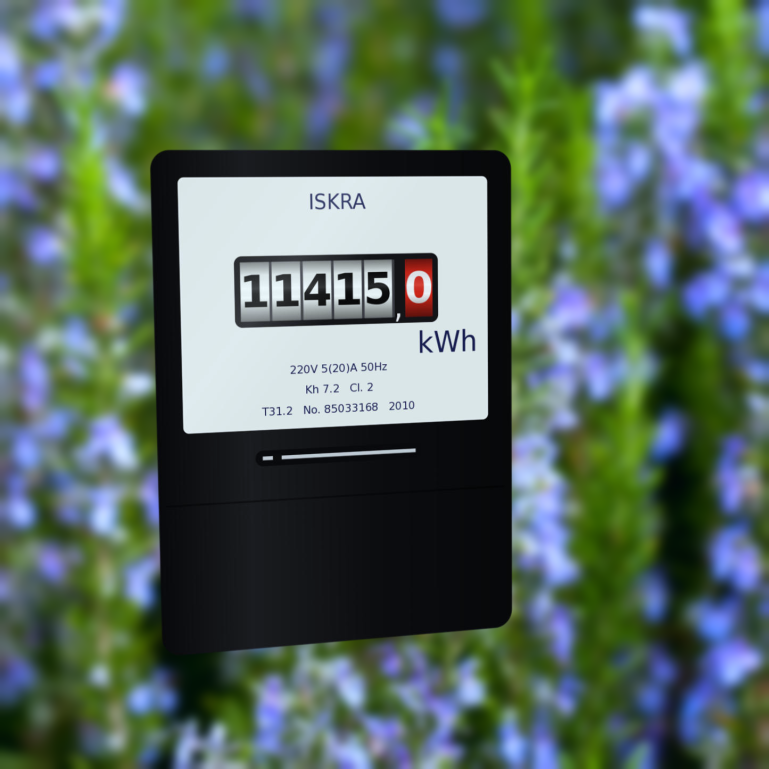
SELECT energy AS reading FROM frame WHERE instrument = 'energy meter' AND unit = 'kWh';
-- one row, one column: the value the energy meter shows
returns 11415.0 kWh
